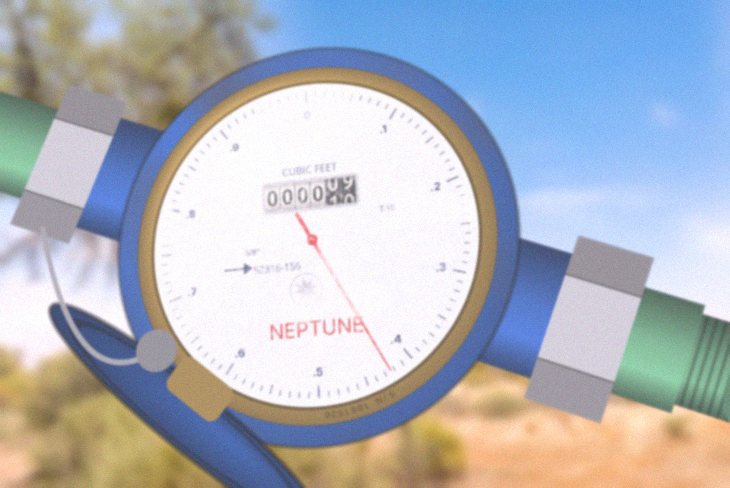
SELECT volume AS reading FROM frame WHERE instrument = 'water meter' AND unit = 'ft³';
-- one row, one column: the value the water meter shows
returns 9.42 ft³
